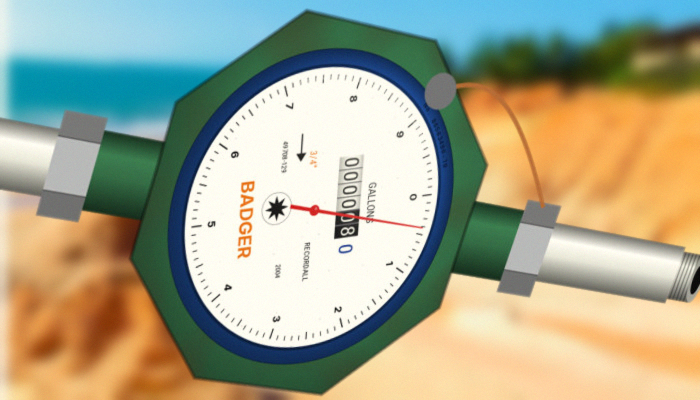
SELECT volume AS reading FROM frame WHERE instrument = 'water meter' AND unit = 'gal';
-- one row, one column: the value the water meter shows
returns 80.4 gal
